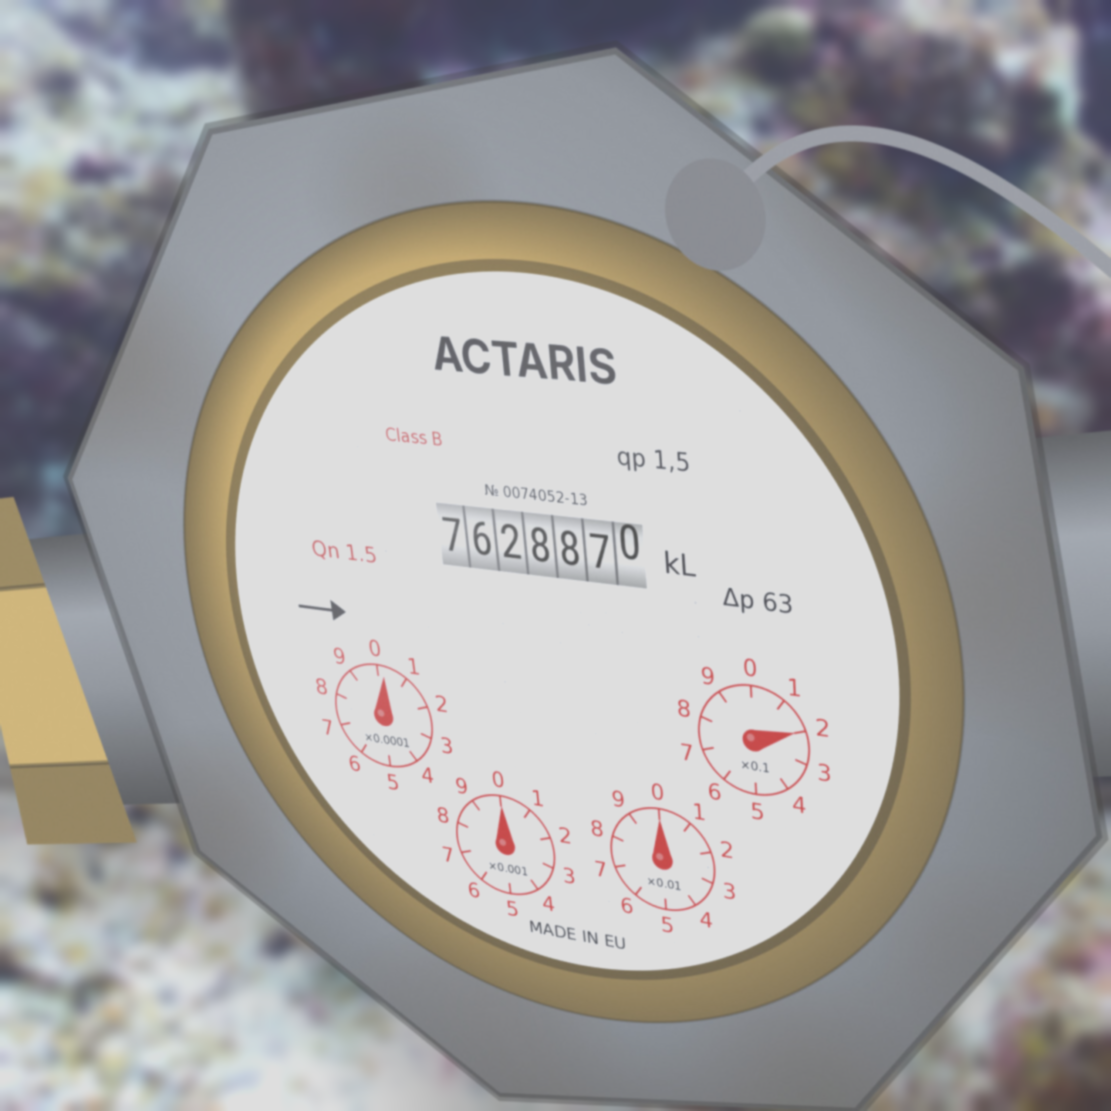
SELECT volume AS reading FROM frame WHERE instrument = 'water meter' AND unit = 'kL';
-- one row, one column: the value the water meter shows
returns 7628870.2000 kL
